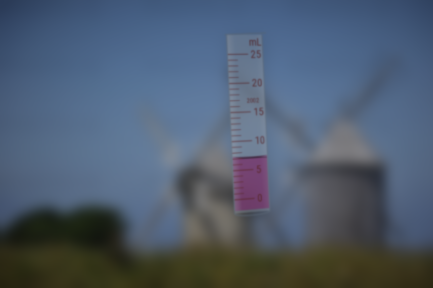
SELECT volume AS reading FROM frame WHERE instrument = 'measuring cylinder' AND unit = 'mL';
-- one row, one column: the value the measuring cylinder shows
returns 7 mL
